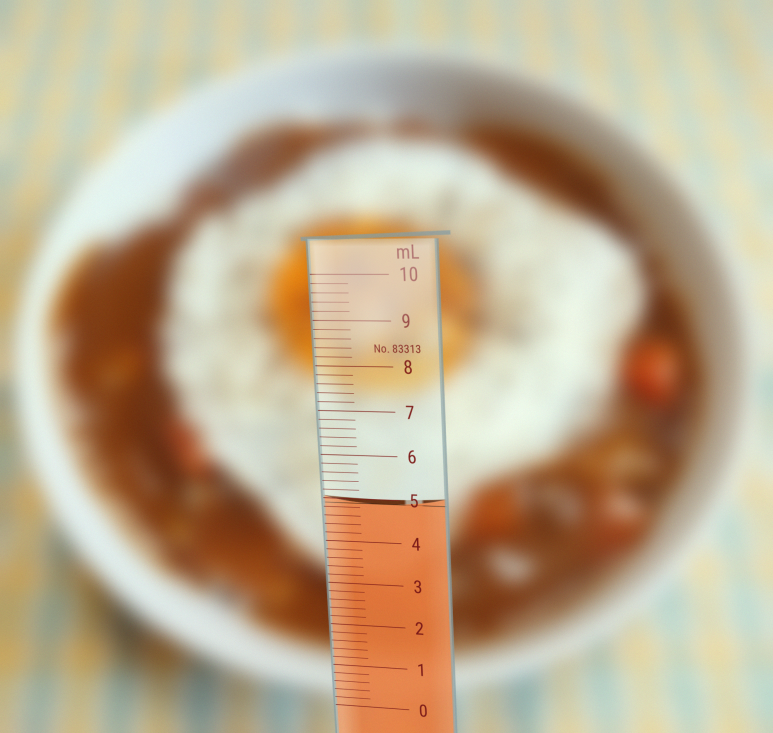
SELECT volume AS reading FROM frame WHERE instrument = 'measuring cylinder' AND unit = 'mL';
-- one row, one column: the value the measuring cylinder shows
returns 4.9 mL
